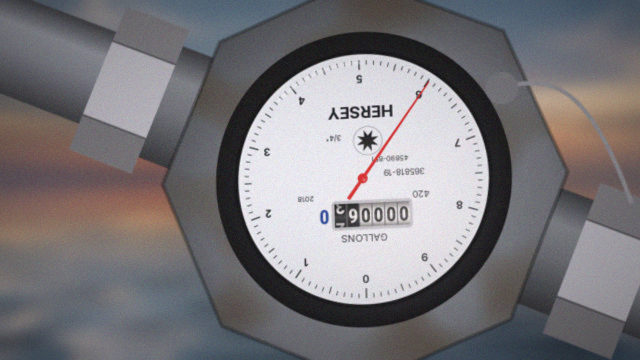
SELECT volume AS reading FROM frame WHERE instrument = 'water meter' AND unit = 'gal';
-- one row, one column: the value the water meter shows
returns 626.0 gal
